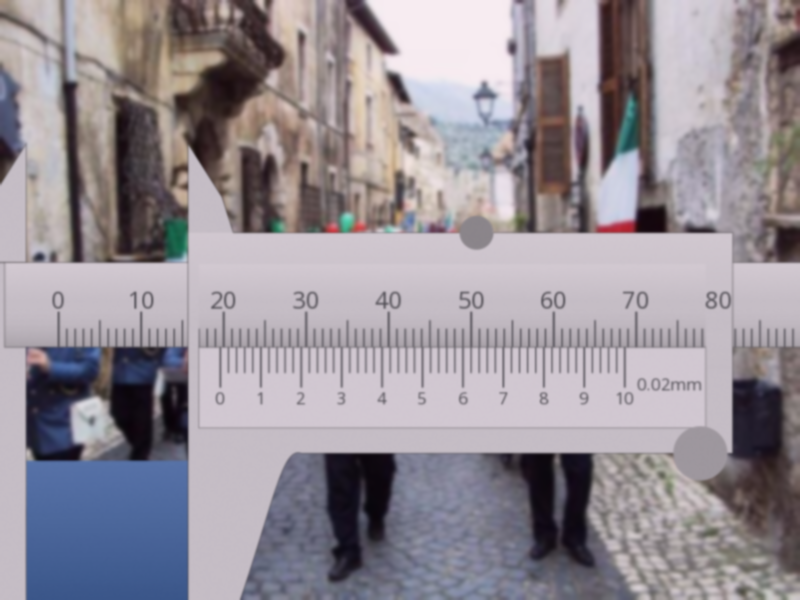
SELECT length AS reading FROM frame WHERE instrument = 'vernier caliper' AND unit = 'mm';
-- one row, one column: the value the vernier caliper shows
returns 19.6 mm
